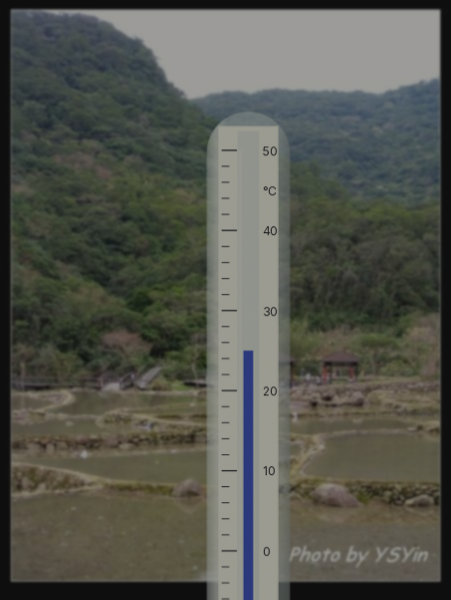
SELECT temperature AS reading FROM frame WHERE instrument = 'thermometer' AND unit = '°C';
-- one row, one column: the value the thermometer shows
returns 25 °C
